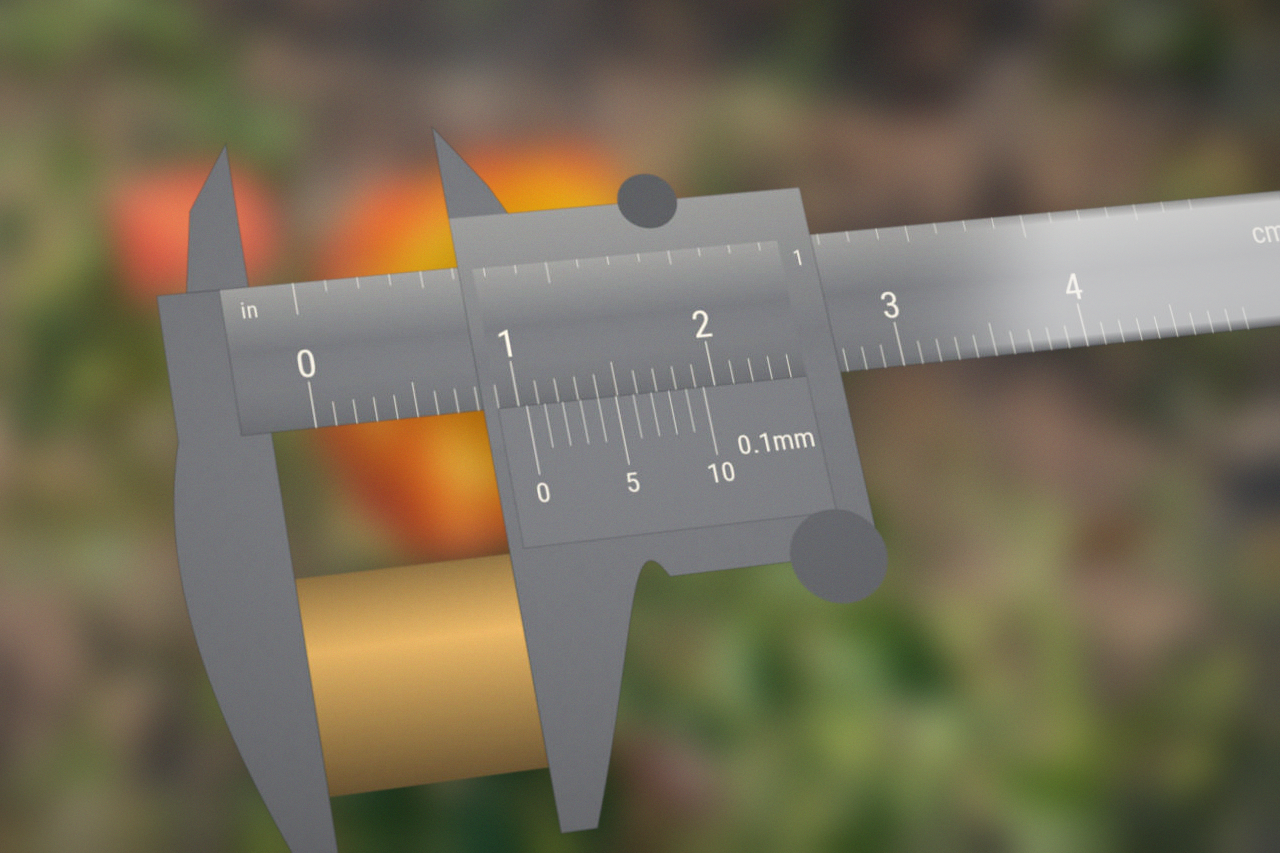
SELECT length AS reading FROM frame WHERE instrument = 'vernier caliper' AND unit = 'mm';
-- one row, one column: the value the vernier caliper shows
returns 10.4 mm
